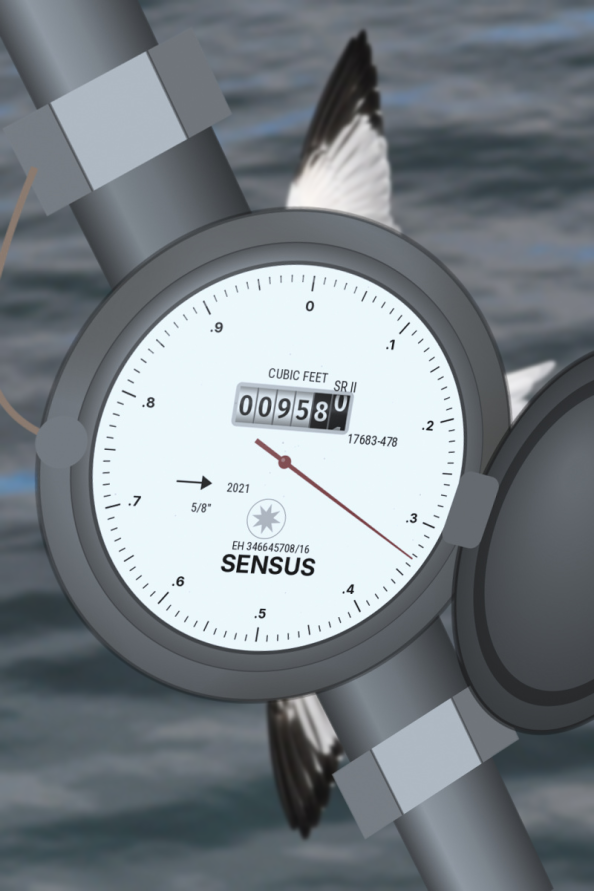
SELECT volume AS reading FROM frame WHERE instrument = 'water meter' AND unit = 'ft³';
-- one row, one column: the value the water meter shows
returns 9580.33 ft³
